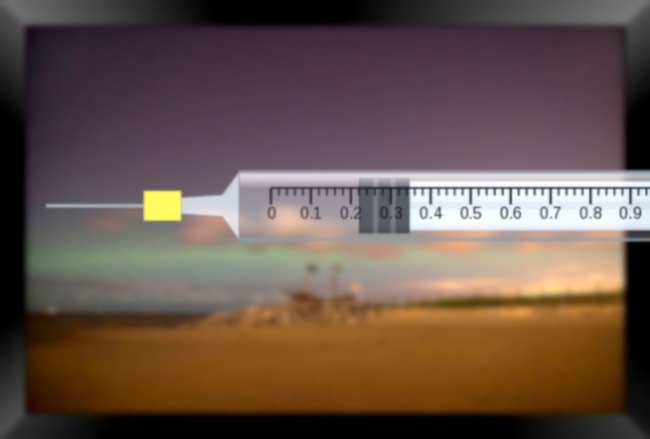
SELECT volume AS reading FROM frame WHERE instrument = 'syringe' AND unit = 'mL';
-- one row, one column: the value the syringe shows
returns 0.22 mL
